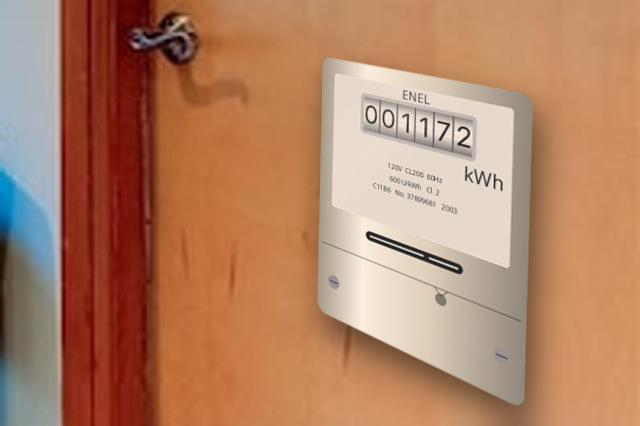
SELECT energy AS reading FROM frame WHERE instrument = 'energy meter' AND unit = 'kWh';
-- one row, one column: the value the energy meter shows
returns 1172 kWh
